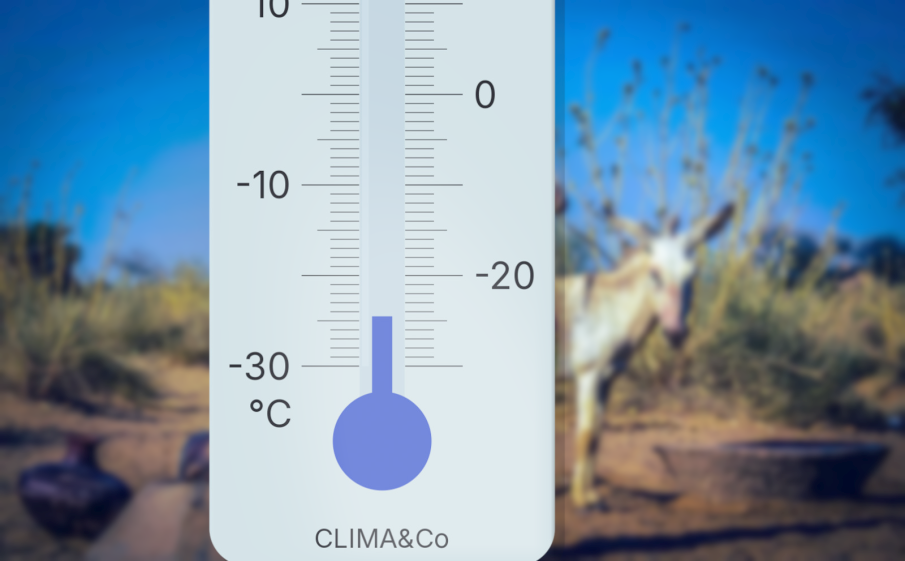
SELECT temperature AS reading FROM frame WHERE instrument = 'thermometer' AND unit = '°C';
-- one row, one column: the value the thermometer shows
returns -24.5 °C
